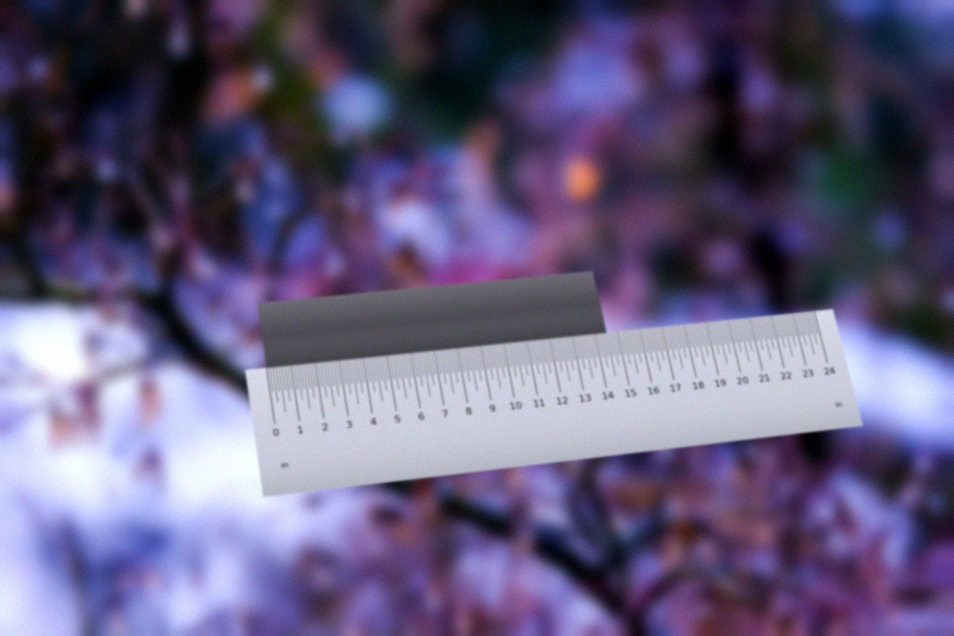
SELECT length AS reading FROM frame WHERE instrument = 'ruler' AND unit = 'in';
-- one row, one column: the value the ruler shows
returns 14.5 in
